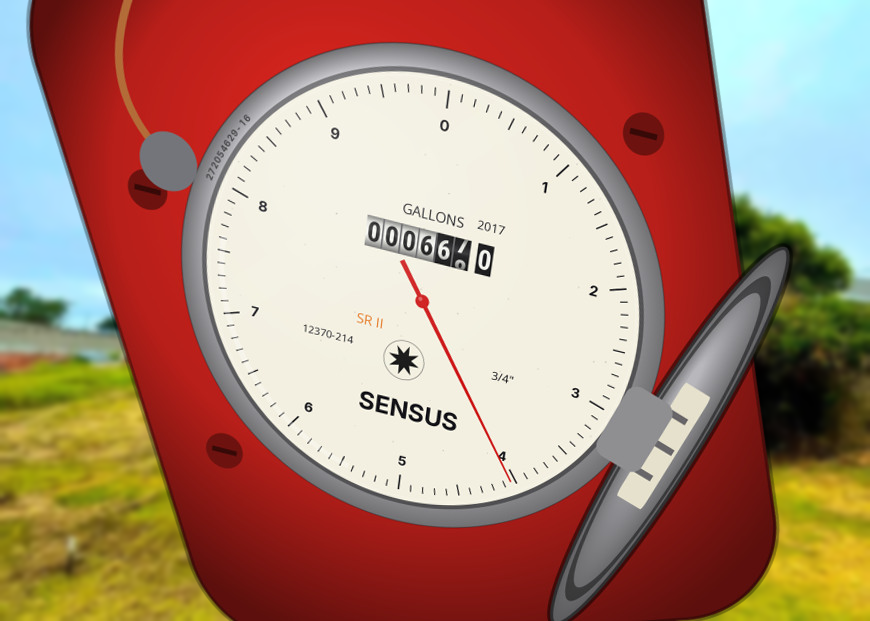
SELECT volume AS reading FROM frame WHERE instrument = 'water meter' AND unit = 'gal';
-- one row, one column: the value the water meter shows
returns 6674.0 gal
